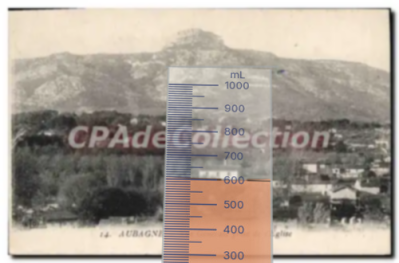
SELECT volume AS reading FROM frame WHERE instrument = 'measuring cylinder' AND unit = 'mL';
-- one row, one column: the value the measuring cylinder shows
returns 600 mL
